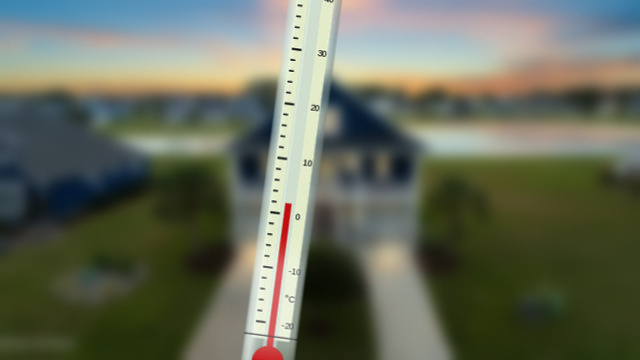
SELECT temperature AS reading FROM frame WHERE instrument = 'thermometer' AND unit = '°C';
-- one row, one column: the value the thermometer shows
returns 2 °C
